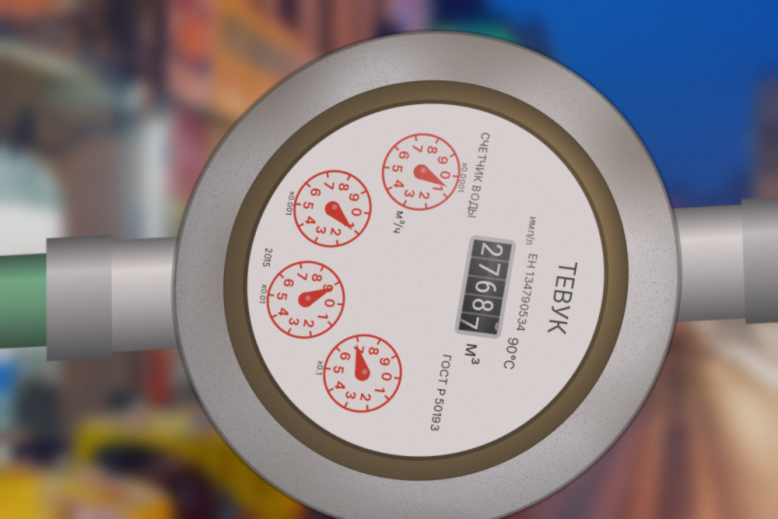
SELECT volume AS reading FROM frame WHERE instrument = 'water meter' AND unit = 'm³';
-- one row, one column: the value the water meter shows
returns 27686.6910 m³
